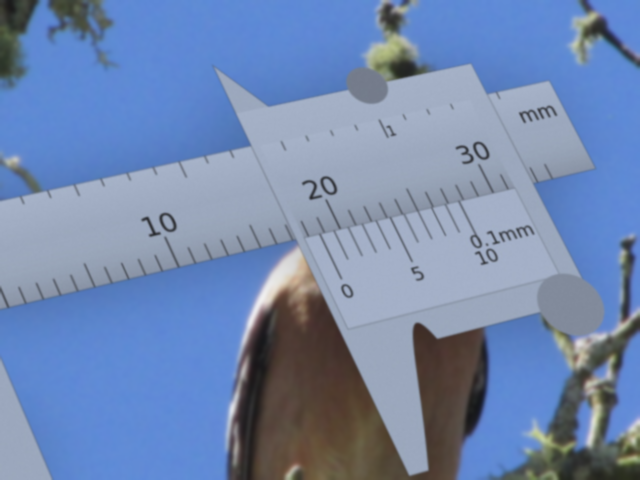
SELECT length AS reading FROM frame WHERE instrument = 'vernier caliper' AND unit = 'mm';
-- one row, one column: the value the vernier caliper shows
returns 18.7 mm
